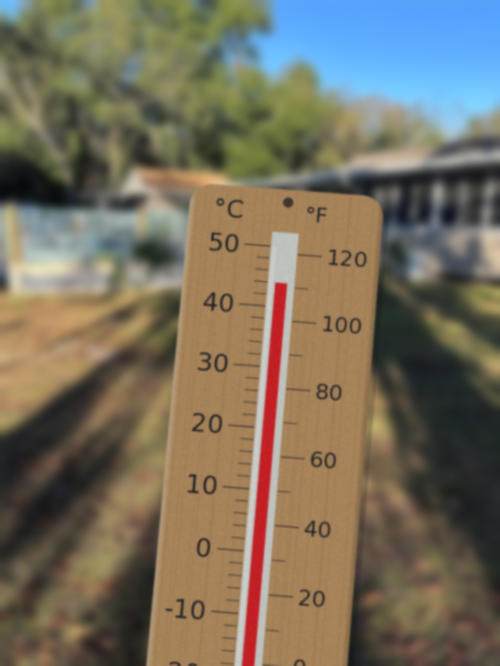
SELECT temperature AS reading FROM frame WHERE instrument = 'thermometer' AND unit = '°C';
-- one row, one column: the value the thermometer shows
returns 44 °C
